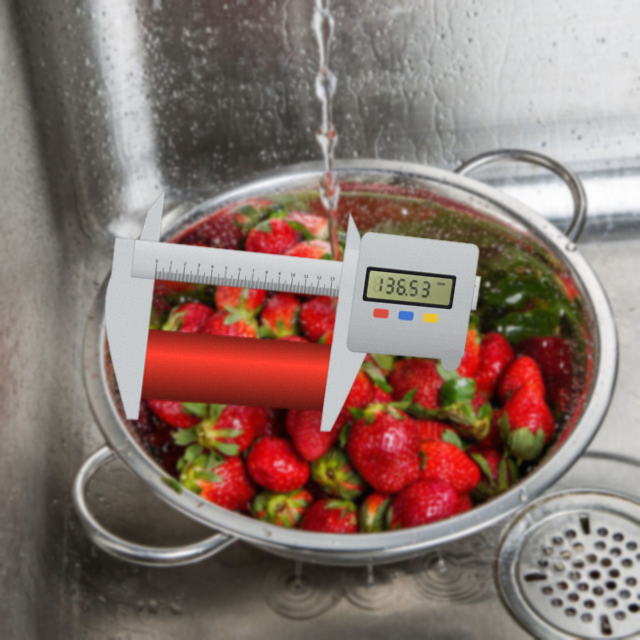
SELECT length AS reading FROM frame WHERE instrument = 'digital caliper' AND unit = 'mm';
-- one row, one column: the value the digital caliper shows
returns 136.53 mm
